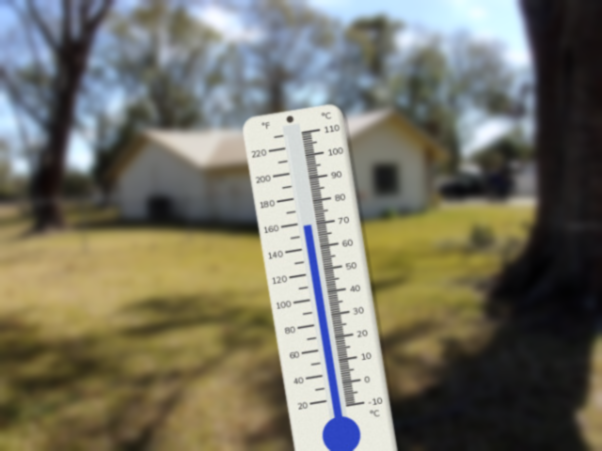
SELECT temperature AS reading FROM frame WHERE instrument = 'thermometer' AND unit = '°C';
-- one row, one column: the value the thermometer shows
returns 70 °C
